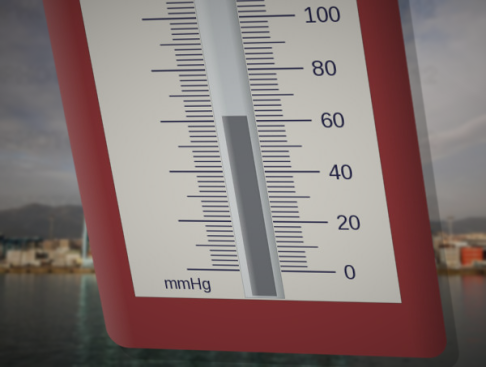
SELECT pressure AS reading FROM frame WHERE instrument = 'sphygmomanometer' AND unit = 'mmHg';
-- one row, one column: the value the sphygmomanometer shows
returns 62 mmHg
